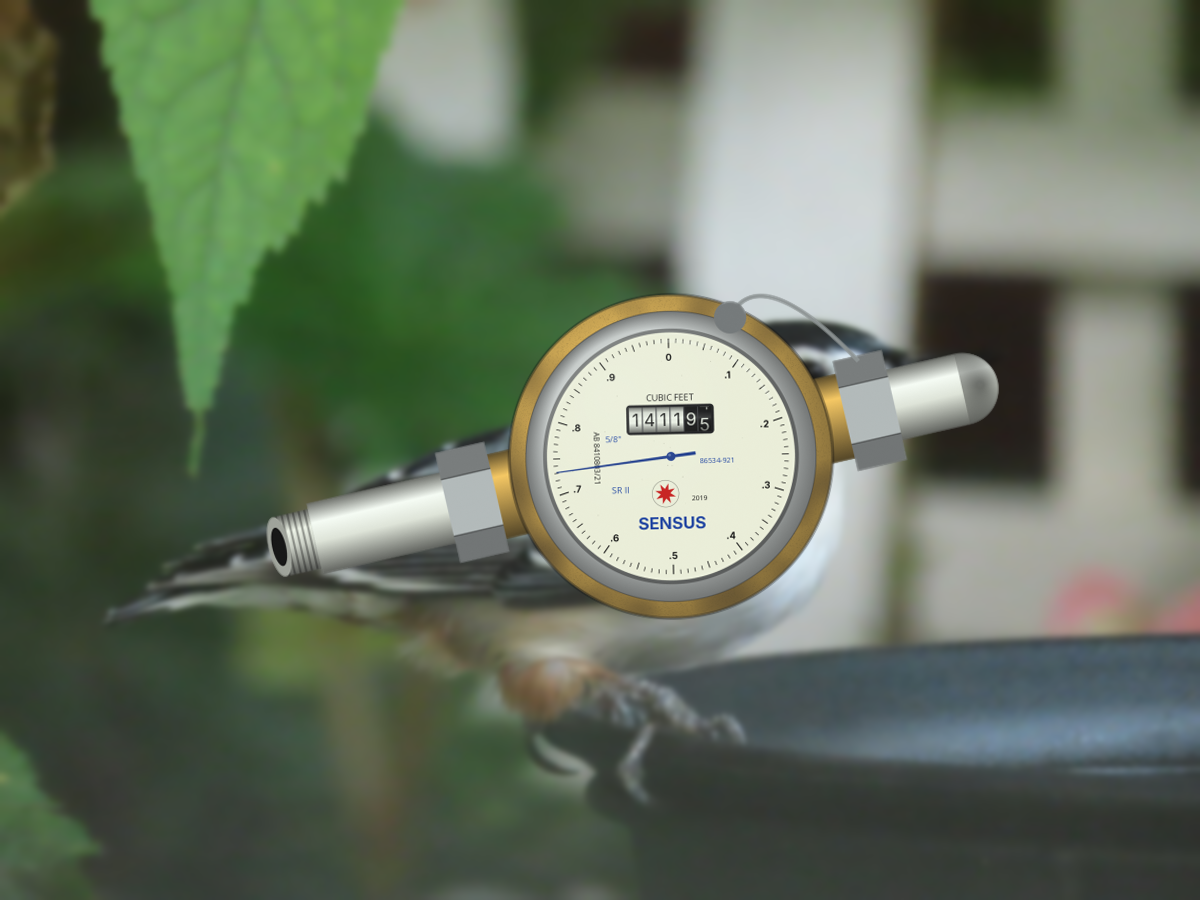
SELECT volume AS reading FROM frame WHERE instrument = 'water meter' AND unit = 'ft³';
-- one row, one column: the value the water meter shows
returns 141194.73 ft³
